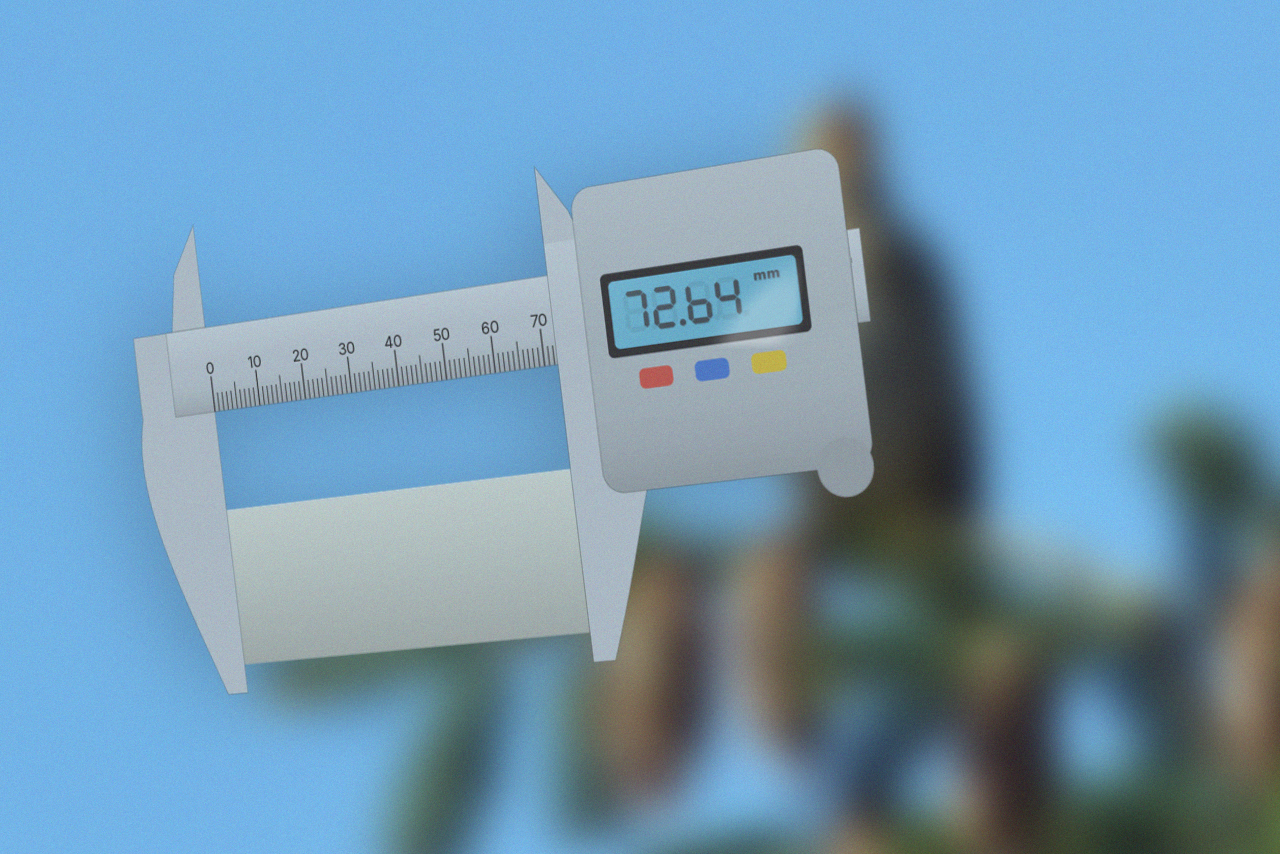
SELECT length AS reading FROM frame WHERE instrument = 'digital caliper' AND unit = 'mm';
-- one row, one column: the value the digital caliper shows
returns 72.64 mm
